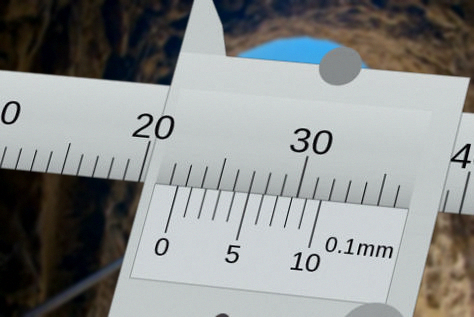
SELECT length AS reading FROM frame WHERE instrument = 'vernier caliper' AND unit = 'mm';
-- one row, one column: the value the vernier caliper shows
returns 22.5 mm
